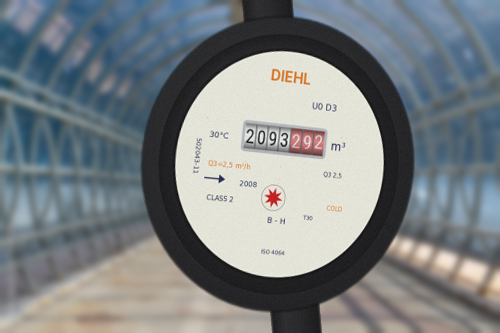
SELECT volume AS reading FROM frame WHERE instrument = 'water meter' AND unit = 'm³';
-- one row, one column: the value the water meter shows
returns 2093.292 m³
